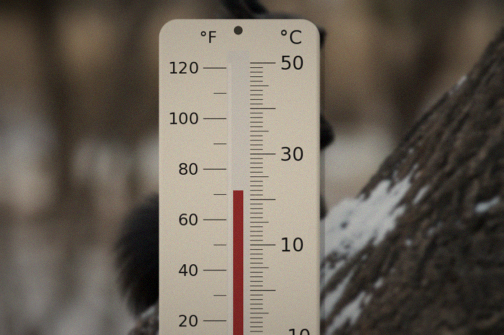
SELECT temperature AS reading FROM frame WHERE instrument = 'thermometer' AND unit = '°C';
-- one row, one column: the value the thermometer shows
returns 22 °C
